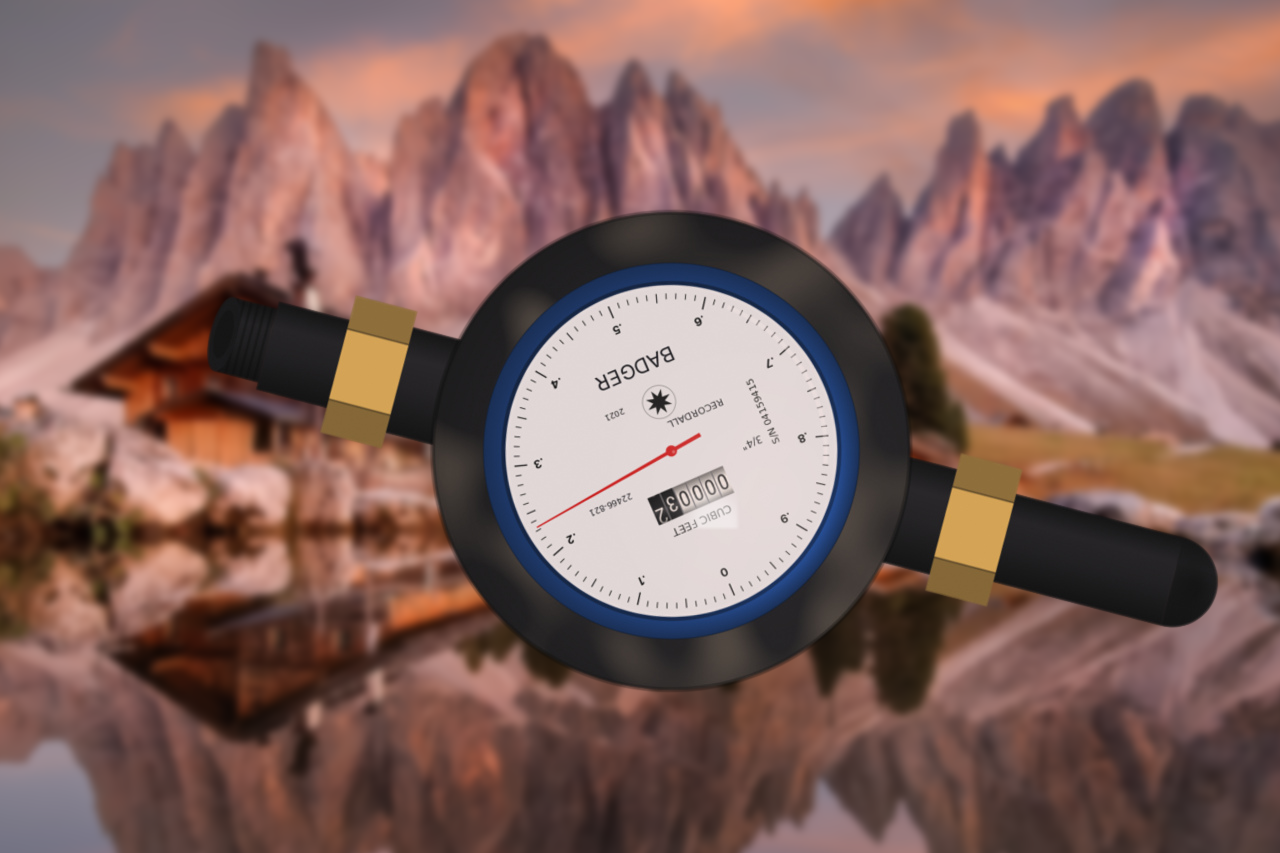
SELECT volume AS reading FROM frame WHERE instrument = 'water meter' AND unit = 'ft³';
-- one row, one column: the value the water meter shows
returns 32.23 ft³
